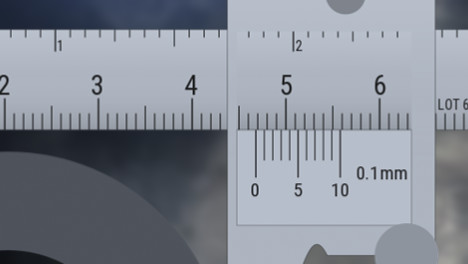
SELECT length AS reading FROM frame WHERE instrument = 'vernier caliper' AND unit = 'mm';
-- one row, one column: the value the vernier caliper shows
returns 46.8 mm
